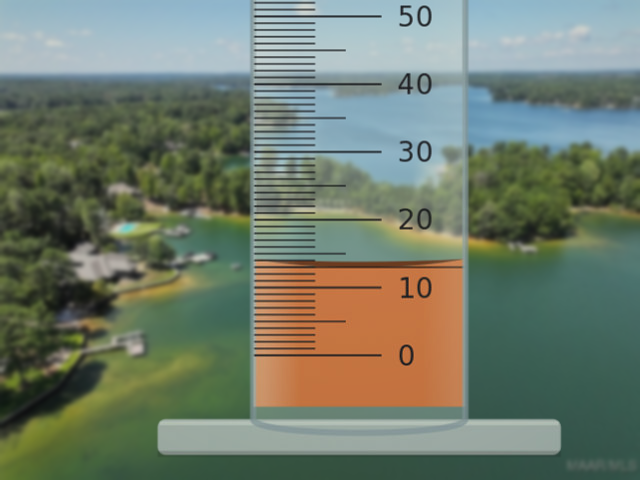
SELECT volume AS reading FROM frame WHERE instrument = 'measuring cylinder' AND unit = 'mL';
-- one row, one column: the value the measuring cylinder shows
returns 13 mL
